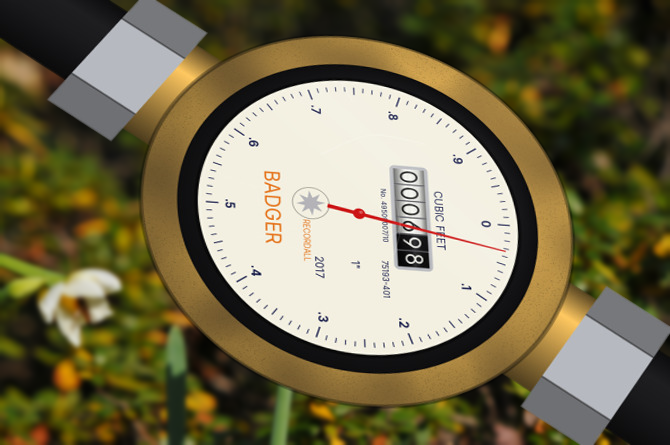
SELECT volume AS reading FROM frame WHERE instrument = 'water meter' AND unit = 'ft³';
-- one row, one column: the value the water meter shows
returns 698.03 ft³
